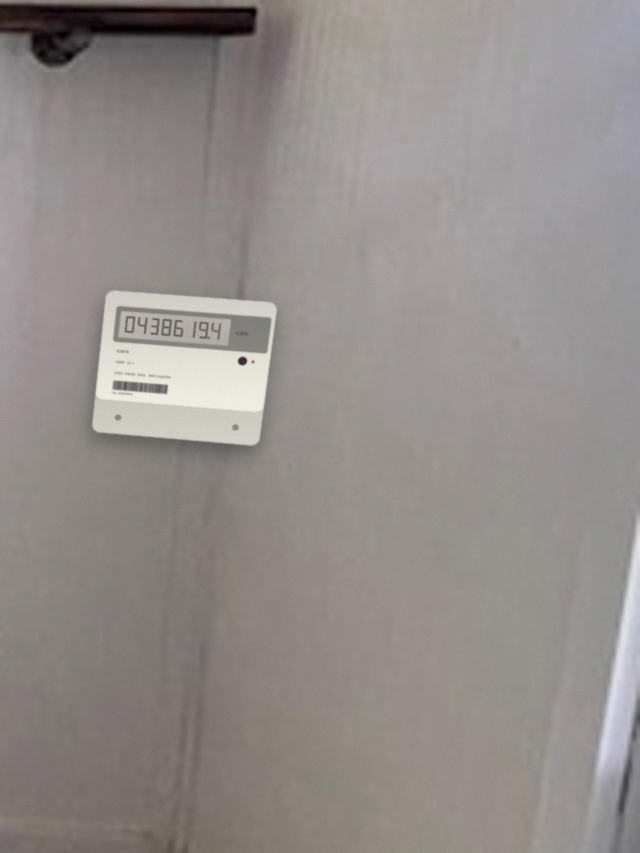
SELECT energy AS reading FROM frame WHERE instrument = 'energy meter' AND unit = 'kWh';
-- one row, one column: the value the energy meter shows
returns 438619.4 kWh
